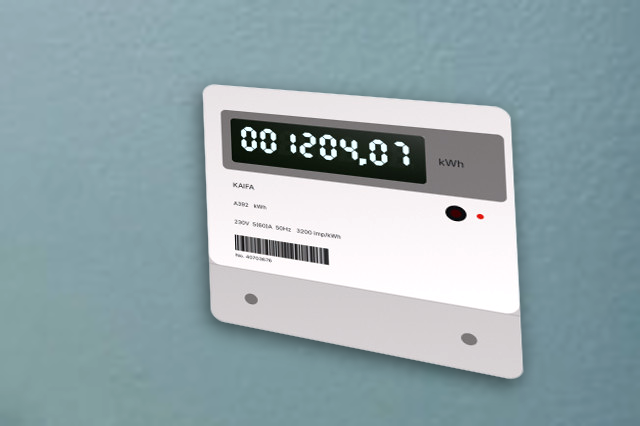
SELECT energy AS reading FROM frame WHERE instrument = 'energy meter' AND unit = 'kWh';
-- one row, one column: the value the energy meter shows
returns 1204.07 kWh
